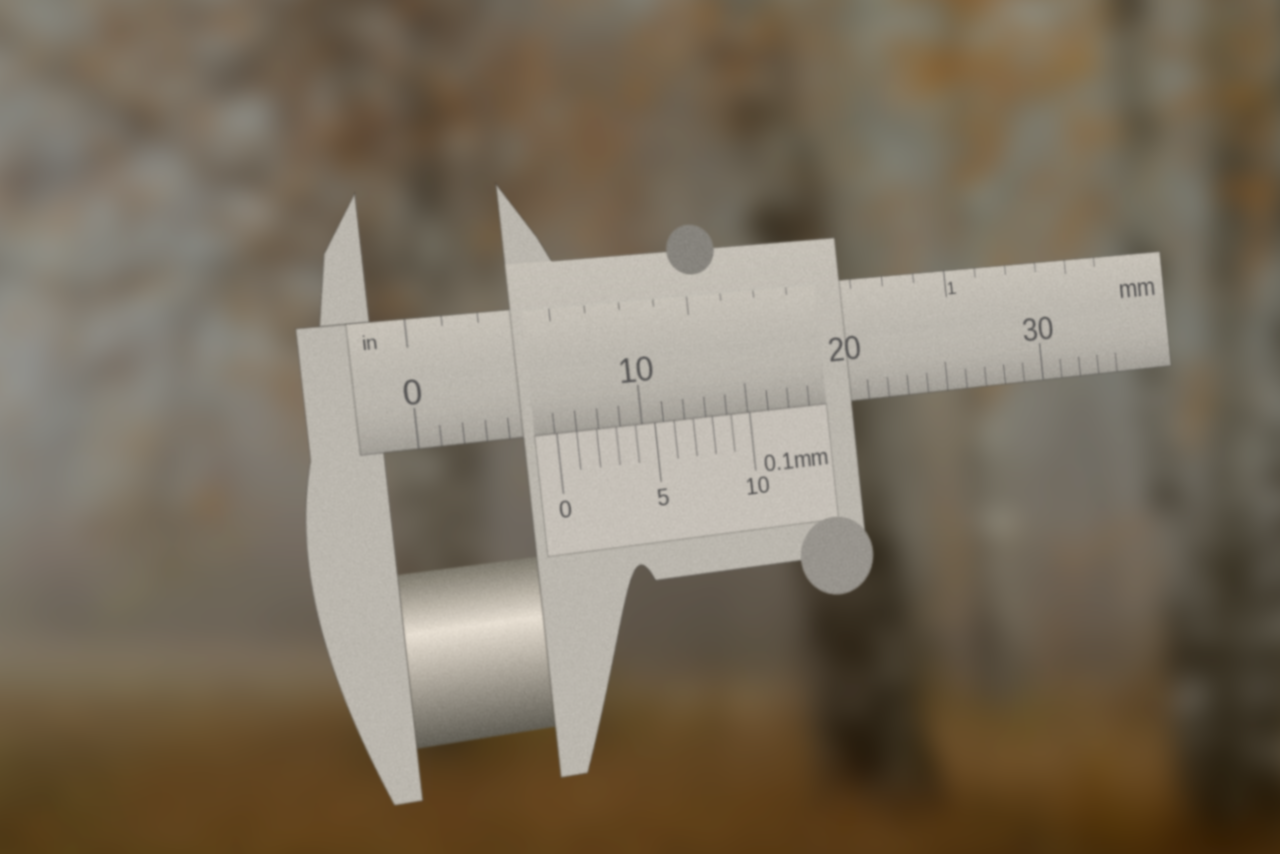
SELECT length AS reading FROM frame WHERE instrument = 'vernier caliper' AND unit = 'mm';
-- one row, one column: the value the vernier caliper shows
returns 6.1 mm
